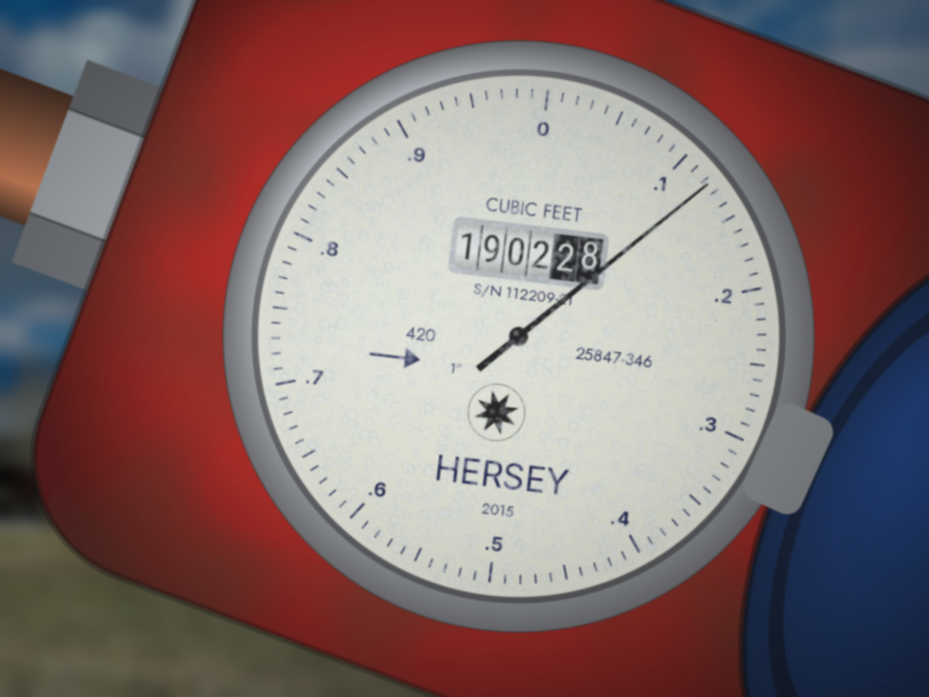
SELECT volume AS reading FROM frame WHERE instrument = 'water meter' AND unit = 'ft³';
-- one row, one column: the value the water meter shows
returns 190228.12 ft³
